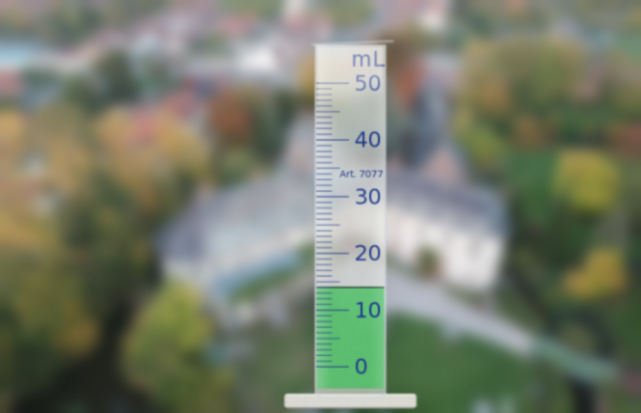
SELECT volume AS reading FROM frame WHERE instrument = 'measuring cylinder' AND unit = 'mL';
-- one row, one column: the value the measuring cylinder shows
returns 14 mL
